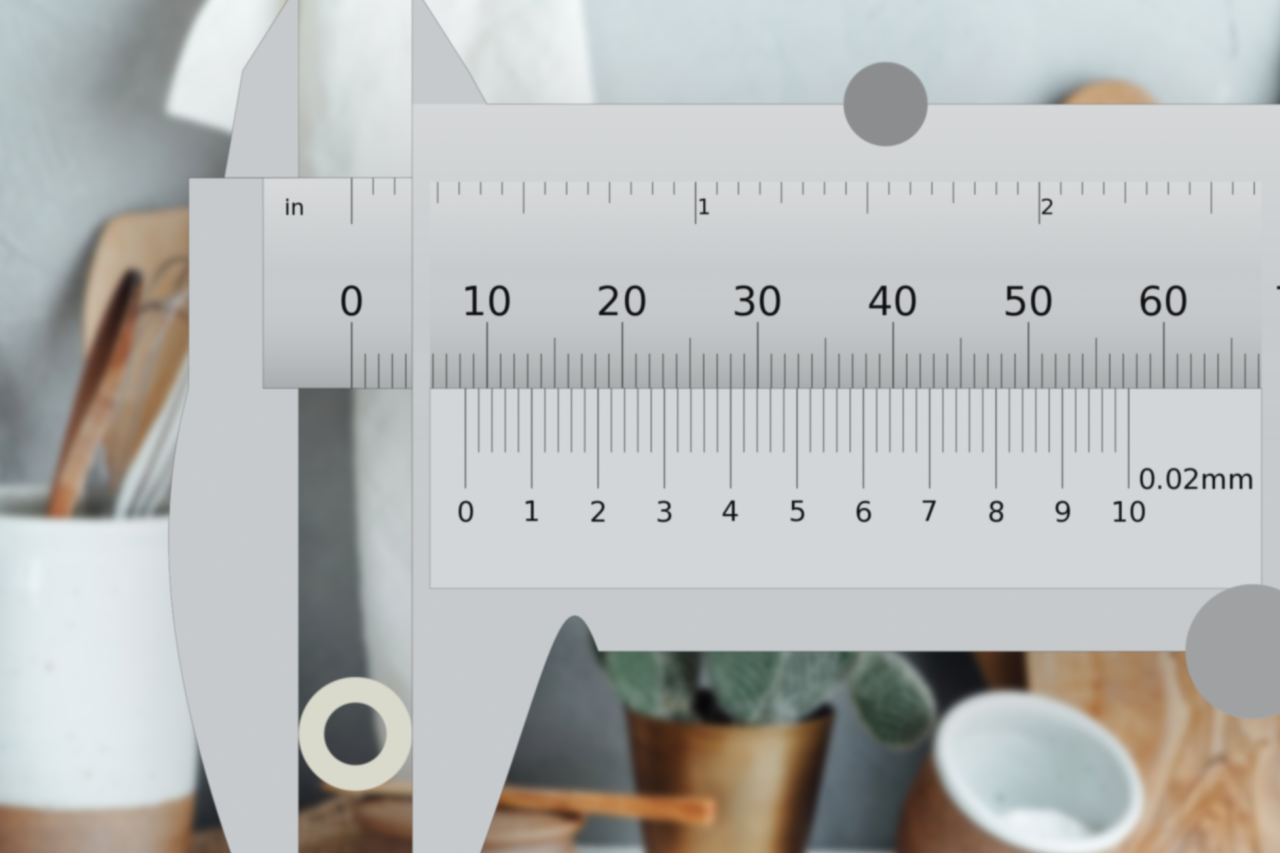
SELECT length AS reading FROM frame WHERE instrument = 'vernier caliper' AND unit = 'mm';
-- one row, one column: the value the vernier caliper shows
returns 8.4 mm
